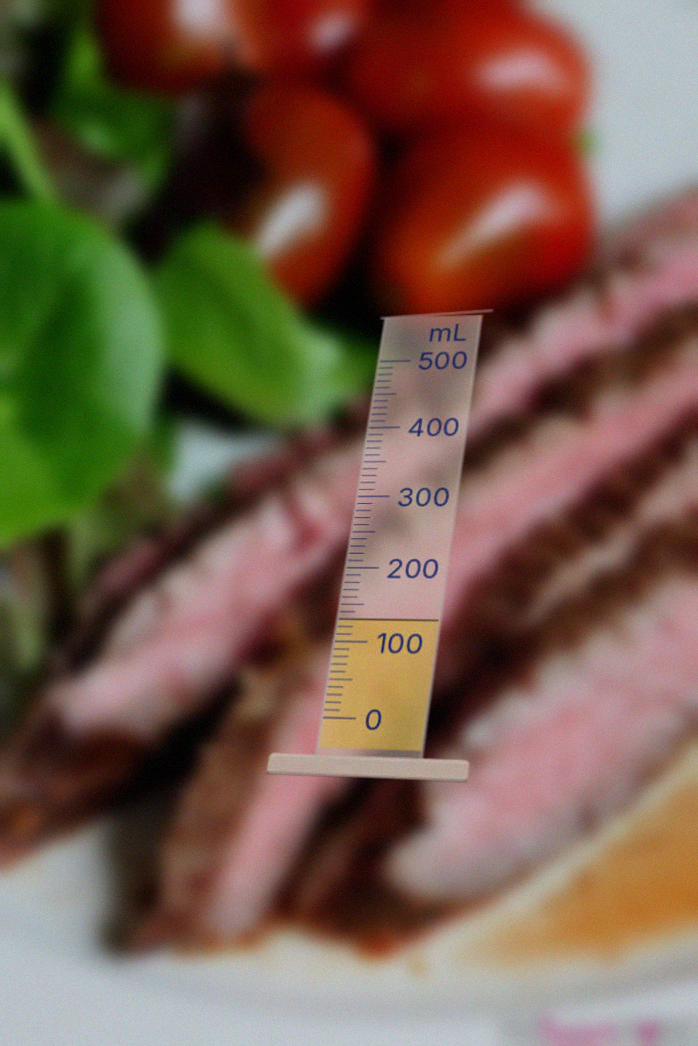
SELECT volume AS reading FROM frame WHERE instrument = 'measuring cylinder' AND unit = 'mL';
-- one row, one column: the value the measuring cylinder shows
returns 130 mL
